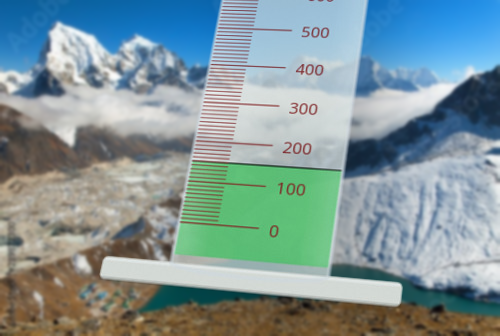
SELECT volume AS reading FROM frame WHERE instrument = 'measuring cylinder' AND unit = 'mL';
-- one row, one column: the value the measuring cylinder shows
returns 150 mL
